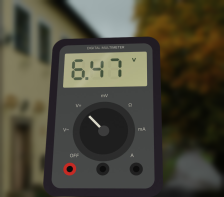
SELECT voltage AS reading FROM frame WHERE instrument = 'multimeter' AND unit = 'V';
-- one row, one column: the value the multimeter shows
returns 6.47 V
